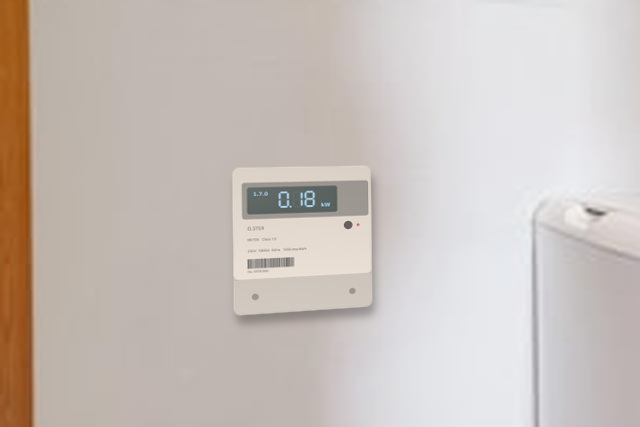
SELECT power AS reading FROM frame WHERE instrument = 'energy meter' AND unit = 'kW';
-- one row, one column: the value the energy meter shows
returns 0.18 kW
